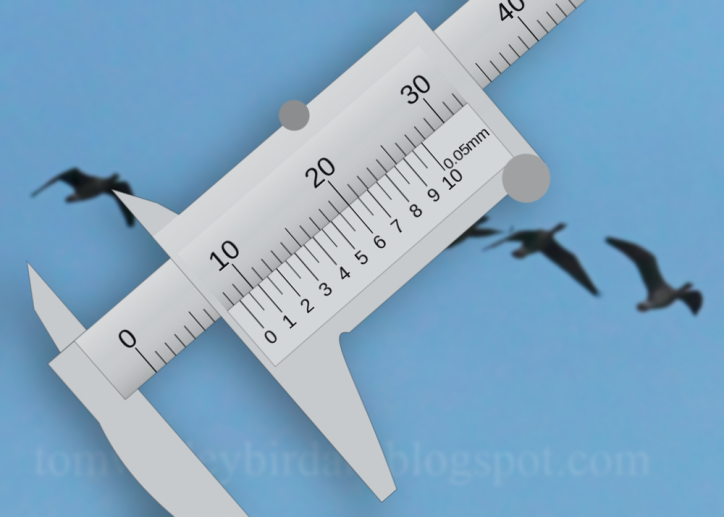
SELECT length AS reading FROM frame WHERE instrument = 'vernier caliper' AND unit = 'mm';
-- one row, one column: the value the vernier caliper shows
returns 8.6 mm
